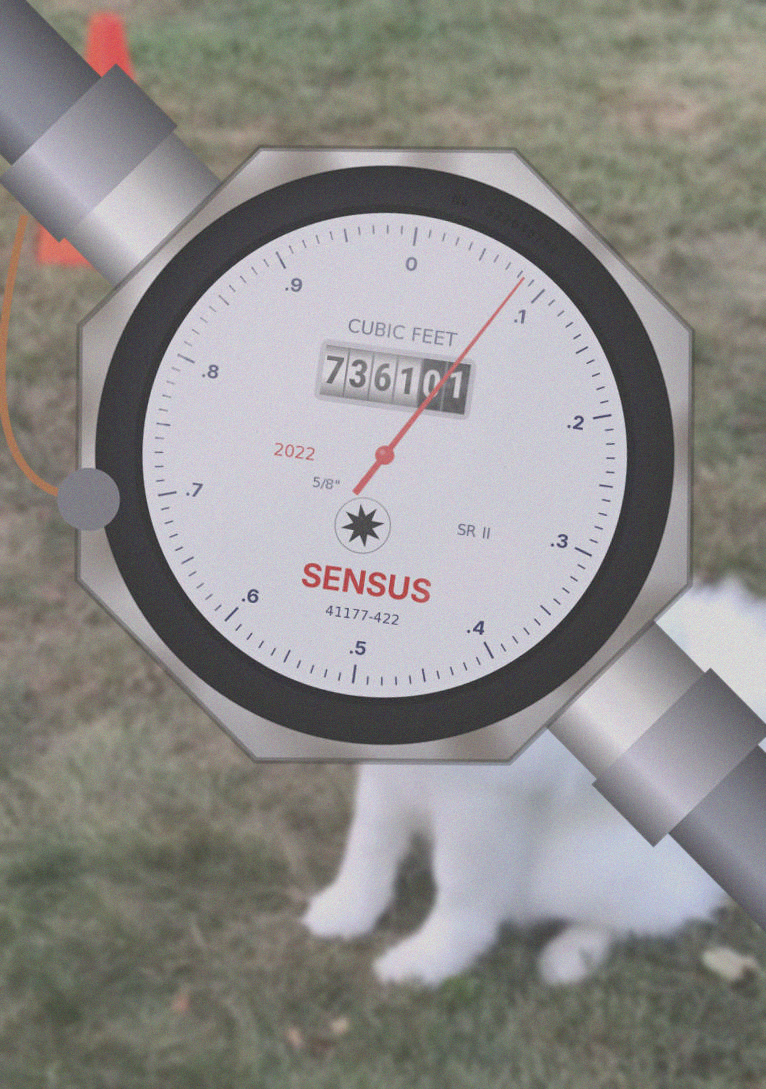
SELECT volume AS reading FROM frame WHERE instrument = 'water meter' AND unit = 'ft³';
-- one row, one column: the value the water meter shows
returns 736101.08 ft³
